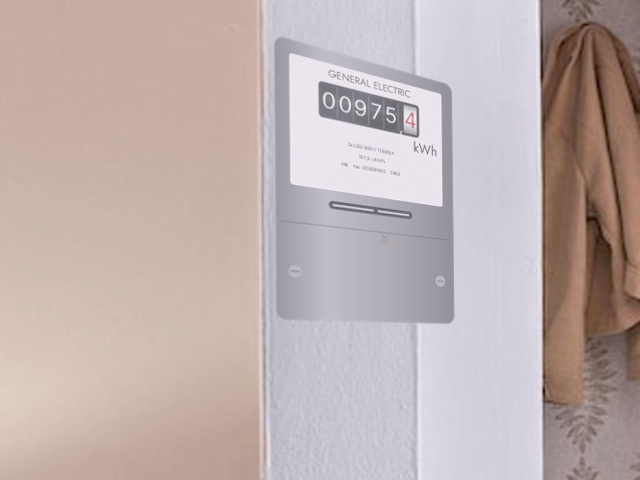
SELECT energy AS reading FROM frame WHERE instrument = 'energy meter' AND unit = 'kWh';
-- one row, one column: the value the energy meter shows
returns 975.4 kWh
